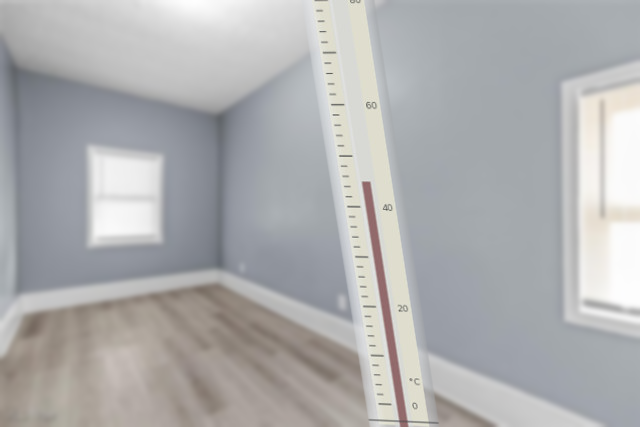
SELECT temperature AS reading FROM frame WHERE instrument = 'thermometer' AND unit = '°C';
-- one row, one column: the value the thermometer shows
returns 45 °C
